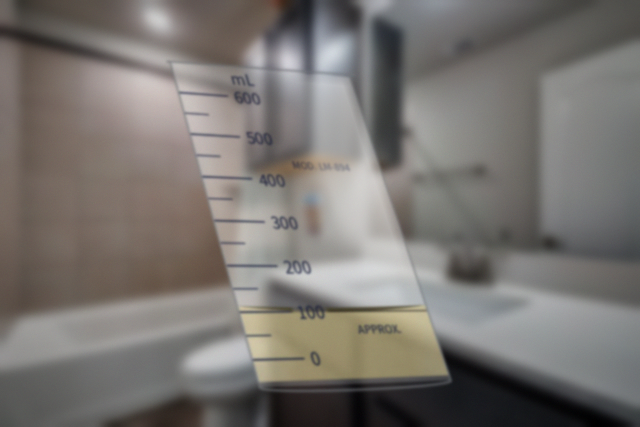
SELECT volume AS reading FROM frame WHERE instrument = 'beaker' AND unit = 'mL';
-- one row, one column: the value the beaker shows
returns 100 mL
